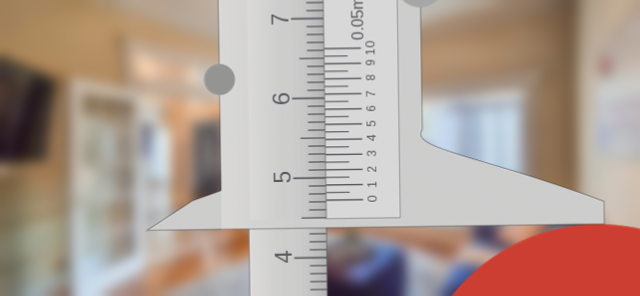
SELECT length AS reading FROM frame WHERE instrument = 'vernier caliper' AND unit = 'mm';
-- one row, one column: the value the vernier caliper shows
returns 47.2 mm
